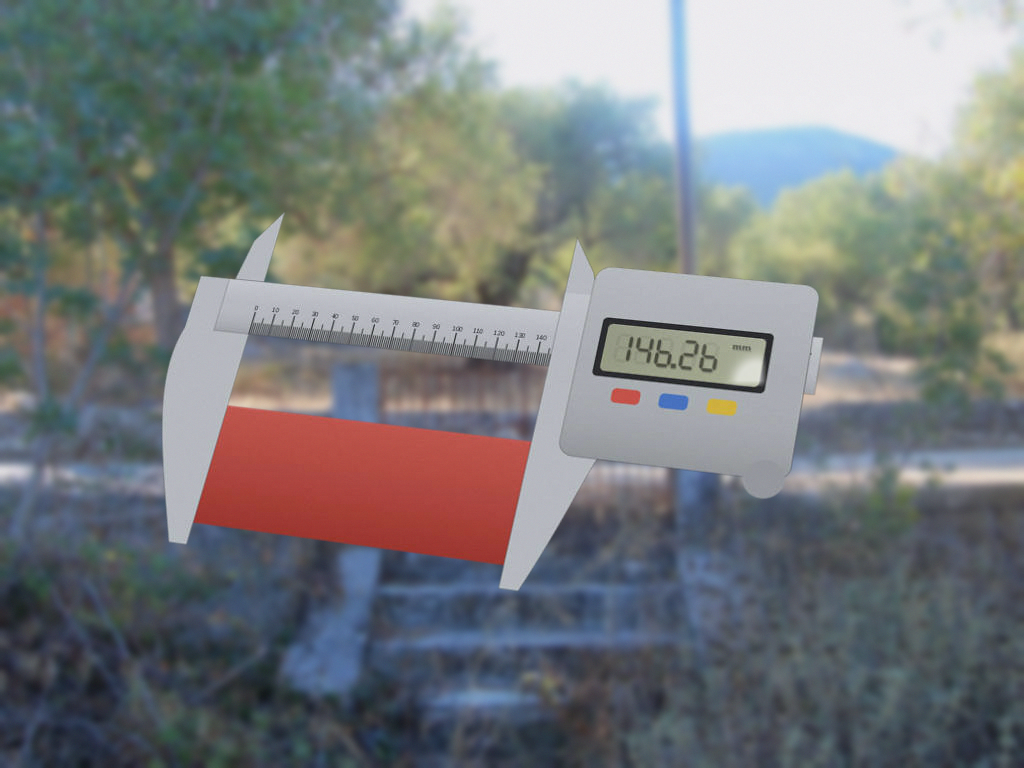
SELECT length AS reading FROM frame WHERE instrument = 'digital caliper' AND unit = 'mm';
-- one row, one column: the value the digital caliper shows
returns 146.26 mm
